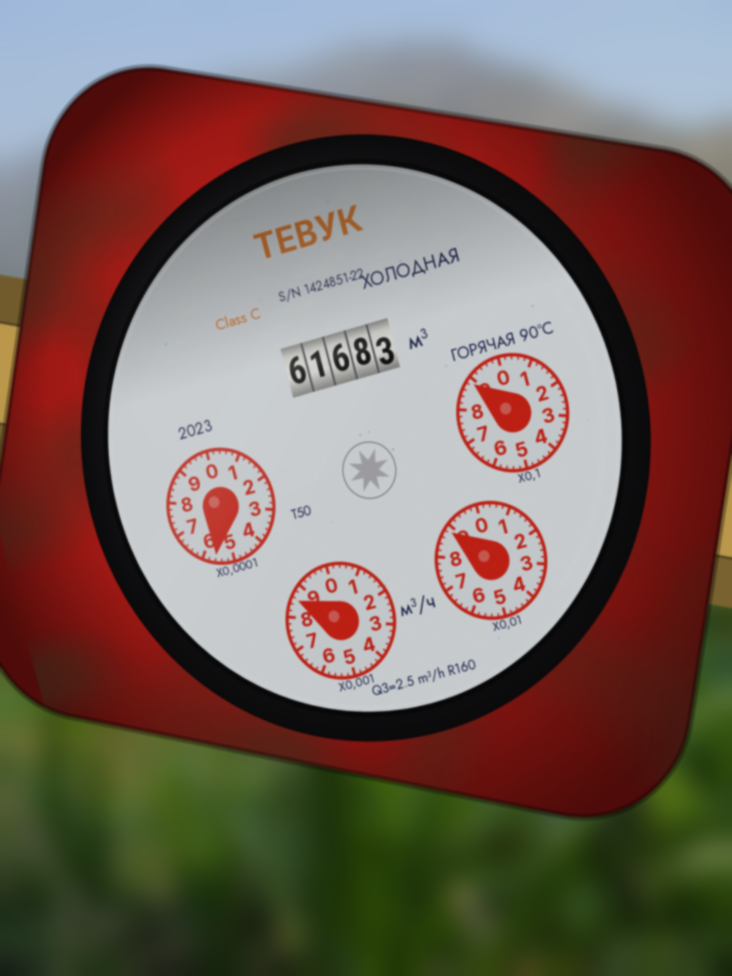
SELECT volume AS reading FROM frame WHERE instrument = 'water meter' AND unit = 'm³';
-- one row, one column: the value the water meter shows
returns 61682.8885 m³
